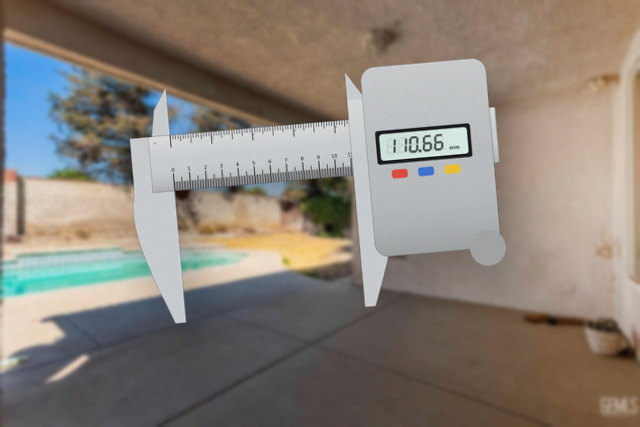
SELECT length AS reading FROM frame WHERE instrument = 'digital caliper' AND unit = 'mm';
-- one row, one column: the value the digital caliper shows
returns 110.66 mm
